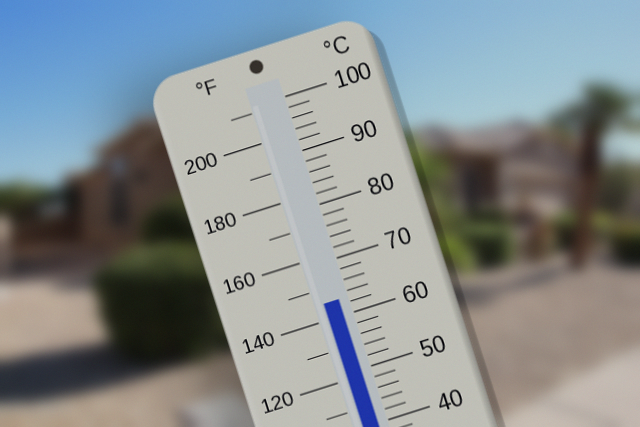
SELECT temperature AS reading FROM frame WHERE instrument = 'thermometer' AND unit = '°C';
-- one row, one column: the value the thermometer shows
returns 63 °C
